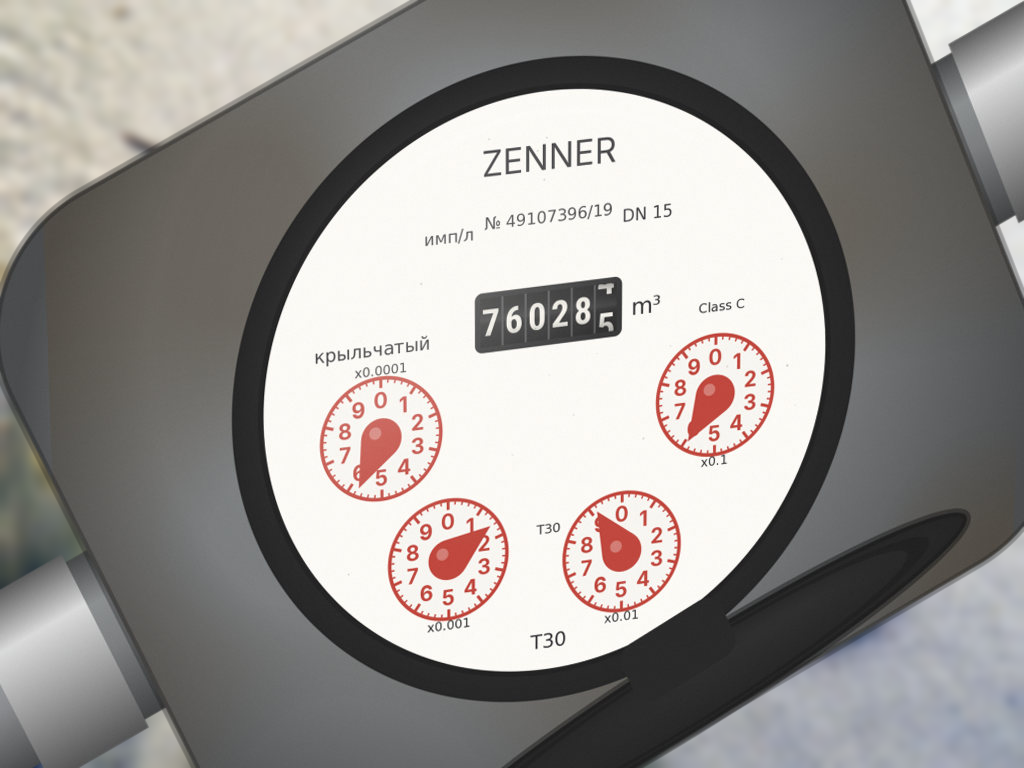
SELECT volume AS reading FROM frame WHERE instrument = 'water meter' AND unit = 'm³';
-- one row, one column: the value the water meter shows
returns 760284.5915 m³
